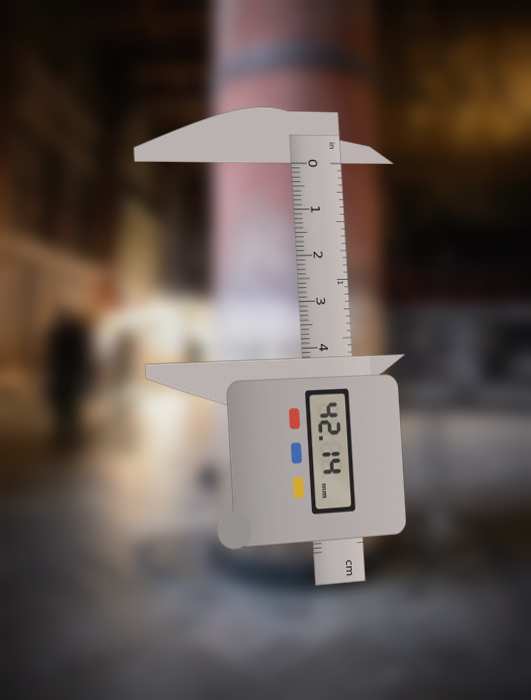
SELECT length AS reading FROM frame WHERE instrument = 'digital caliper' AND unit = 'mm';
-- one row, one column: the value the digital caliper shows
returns 42.14 mm
